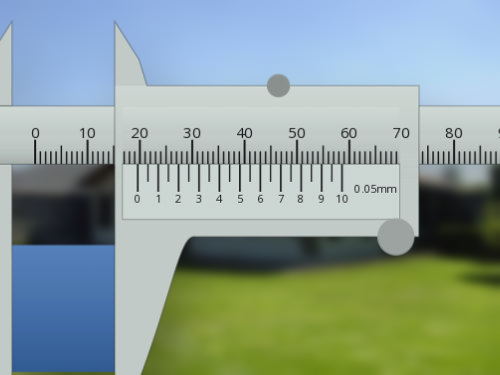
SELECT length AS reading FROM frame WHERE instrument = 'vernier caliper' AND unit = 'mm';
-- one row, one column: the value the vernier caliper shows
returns 19.6 mm
